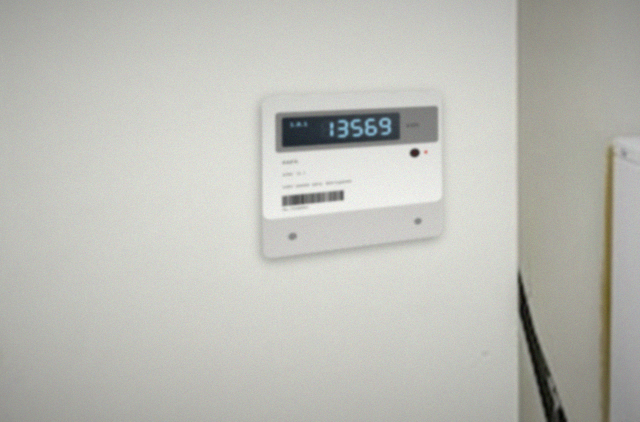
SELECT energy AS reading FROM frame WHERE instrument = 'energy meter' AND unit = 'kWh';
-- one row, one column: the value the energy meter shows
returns 13569 kWh
